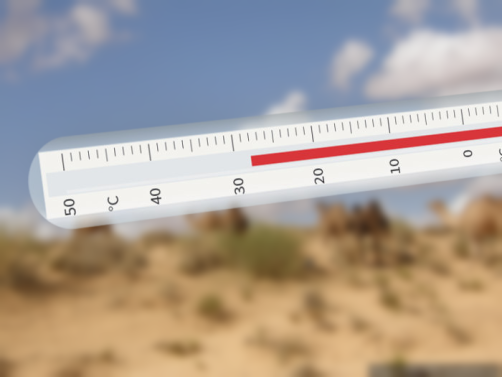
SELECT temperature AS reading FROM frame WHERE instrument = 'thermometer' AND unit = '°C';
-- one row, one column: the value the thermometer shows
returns 28 °C
